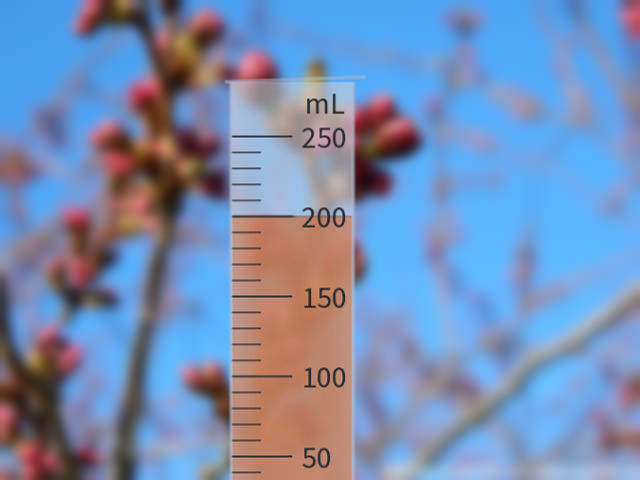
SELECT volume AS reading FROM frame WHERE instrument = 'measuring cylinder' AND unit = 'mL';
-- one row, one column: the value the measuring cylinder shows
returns 200 mL
